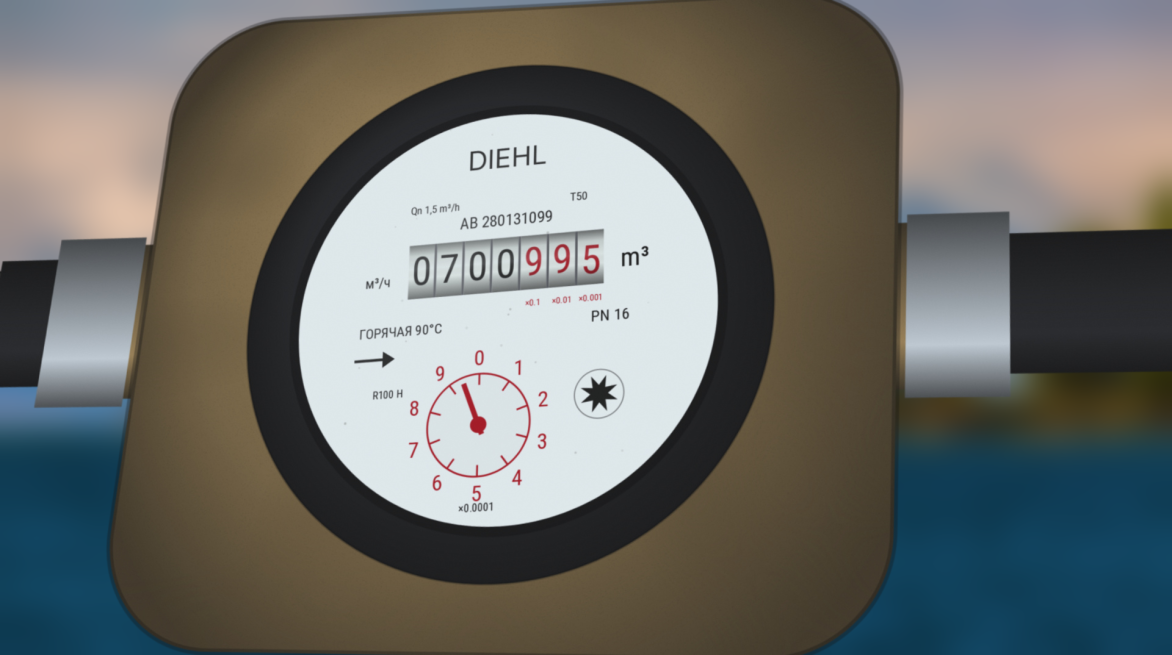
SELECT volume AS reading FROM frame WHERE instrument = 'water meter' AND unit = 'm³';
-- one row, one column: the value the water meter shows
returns 700.9949 m³
